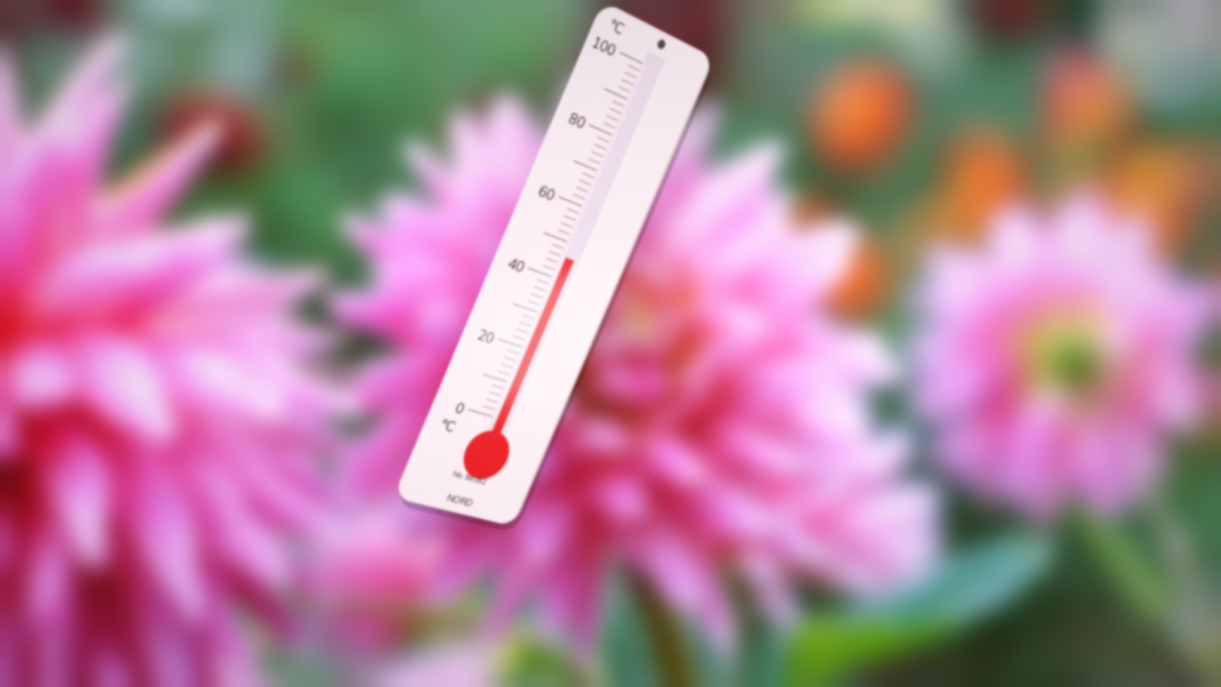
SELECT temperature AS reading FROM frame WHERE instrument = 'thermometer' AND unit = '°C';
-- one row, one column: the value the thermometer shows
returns 46 °C
